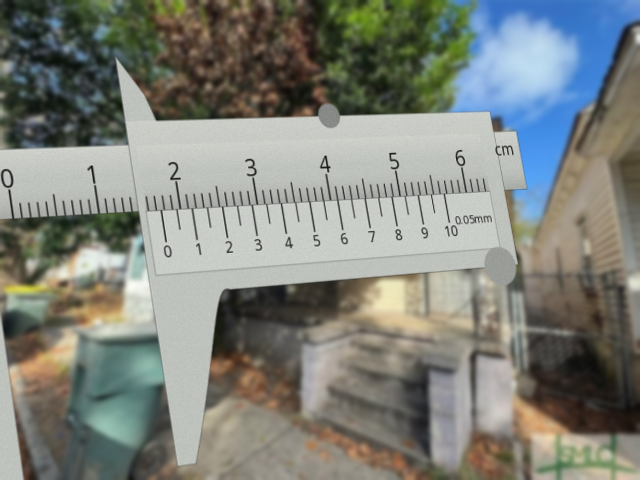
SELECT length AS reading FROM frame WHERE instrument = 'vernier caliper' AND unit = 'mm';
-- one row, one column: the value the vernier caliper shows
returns 17.6 mm
